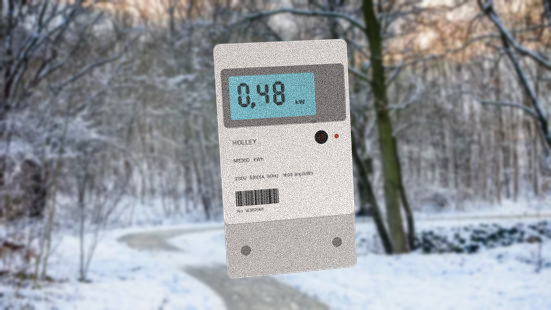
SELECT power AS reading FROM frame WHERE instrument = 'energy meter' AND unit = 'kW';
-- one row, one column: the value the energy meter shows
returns 0.48 kW
